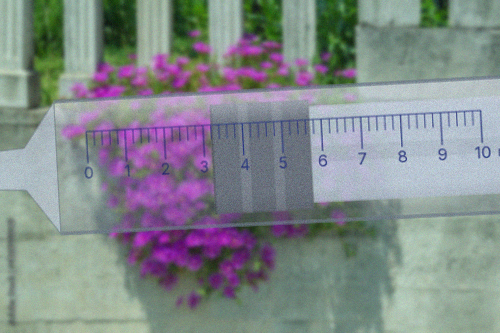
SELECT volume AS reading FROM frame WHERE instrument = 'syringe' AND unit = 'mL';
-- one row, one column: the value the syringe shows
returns 3.2 mL
